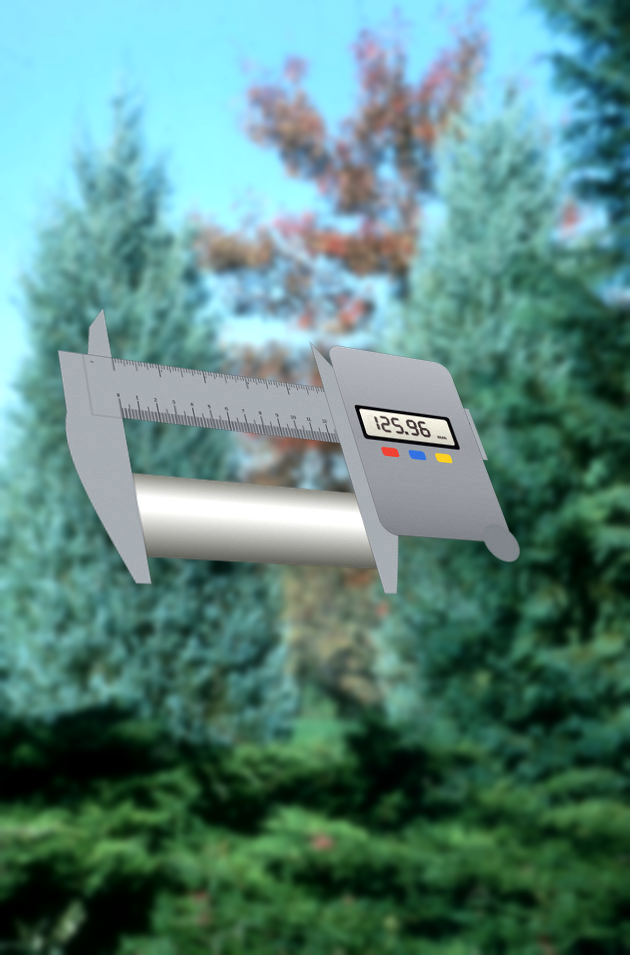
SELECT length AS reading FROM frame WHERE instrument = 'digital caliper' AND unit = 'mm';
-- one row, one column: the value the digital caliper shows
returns 125.96 mm
